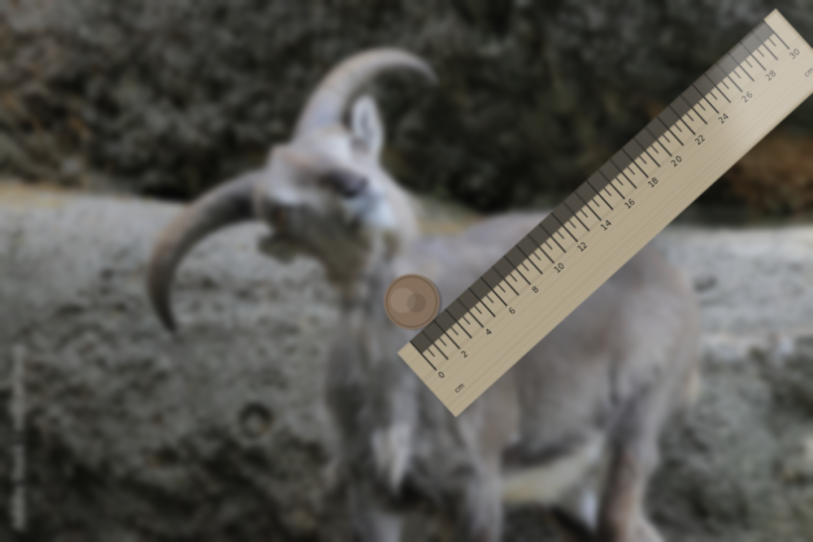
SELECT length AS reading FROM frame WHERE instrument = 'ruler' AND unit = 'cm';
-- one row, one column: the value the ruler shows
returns 3.5 cm
